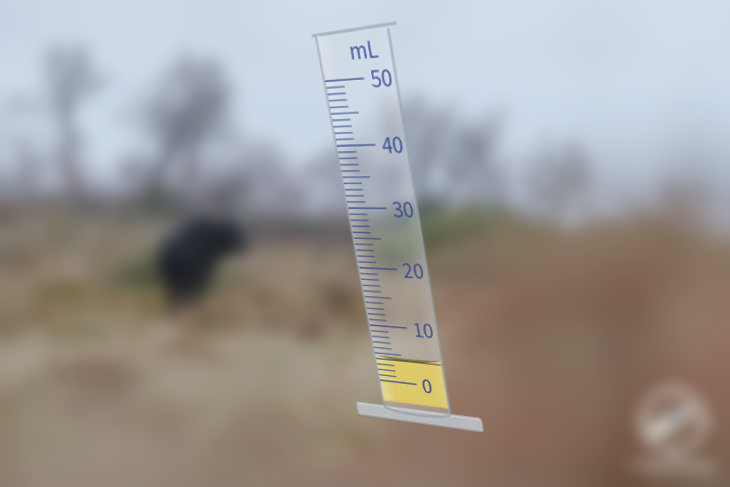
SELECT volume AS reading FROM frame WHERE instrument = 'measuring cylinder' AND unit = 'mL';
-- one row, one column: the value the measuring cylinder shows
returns 4 mL
